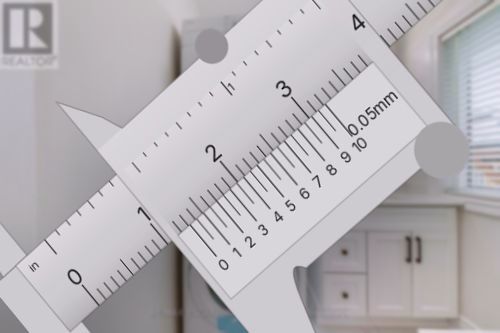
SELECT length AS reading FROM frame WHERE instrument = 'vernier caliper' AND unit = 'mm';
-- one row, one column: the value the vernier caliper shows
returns 13.2 mm
